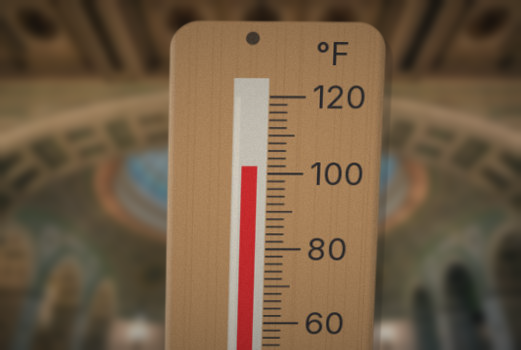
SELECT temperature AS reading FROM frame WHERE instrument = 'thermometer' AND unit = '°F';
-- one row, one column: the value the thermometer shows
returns 102 °F
